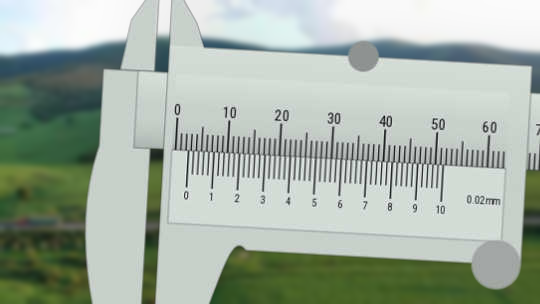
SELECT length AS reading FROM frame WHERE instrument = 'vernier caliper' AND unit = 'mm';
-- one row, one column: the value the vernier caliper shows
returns 2.5 mm
